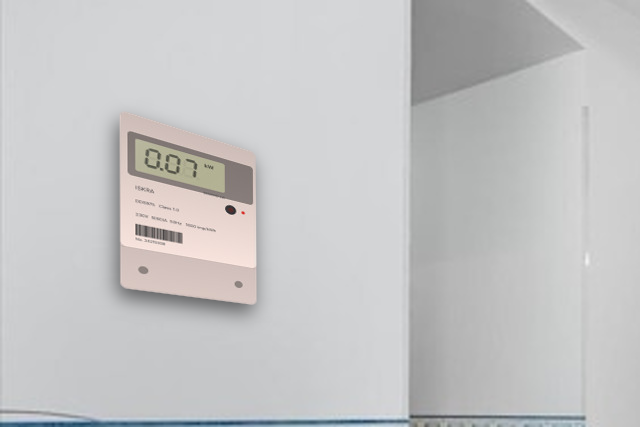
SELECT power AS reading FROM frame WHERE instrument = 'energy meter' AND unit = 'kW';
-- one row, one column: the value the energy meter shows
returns 0.07 kW
